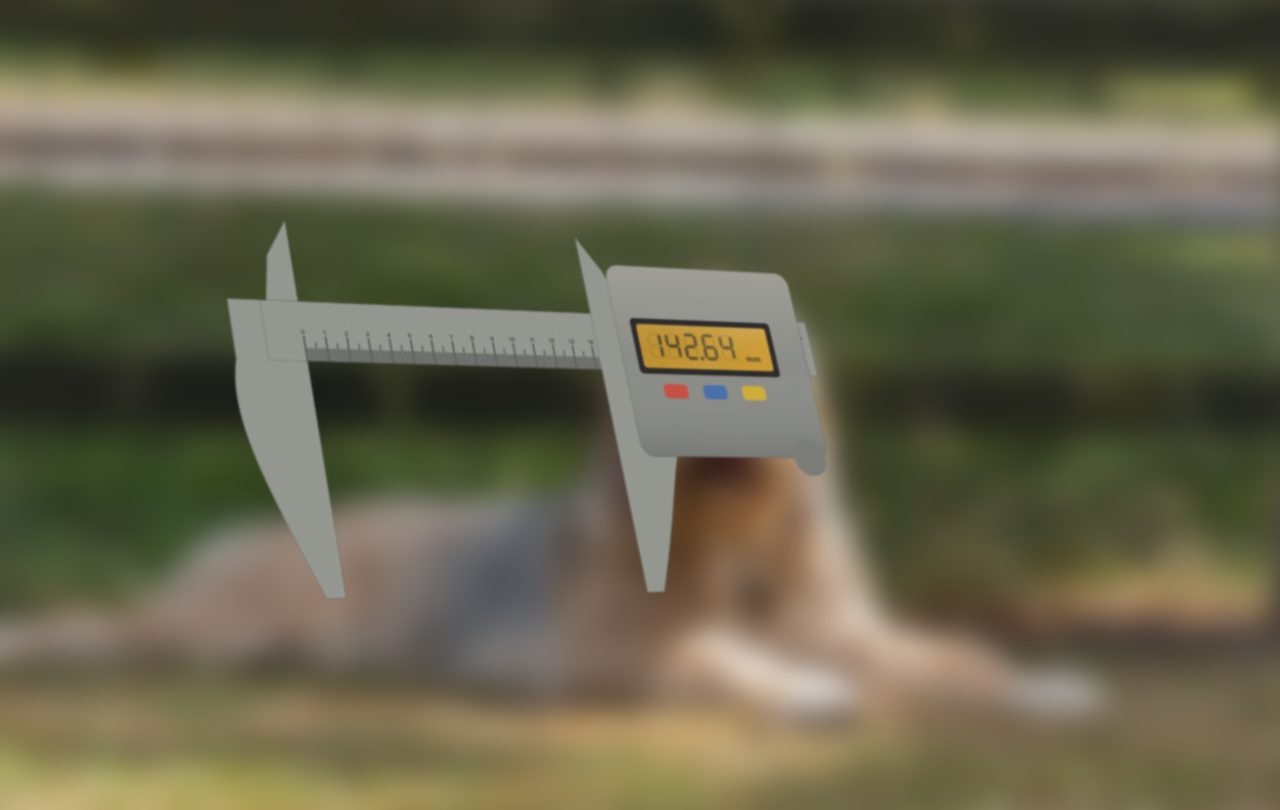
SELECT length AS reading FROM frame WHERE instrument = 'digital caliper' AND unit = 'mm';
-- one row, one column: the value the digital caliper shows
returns 142.64 mm
